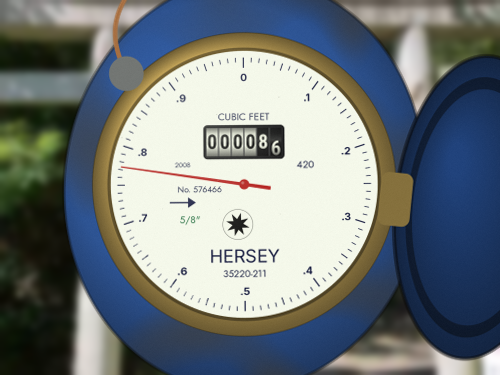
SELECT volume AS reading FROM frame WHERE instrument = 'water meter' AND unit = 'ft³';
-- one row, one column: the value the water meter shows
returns 85.77 ft³
